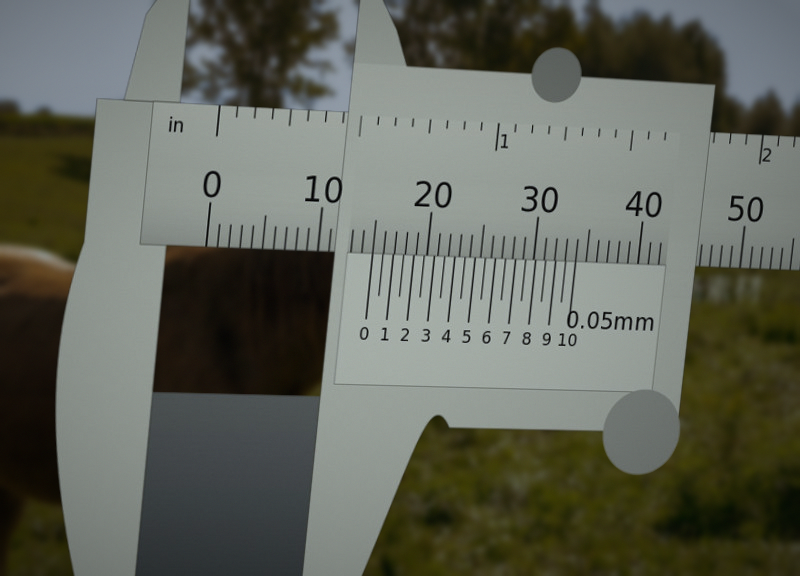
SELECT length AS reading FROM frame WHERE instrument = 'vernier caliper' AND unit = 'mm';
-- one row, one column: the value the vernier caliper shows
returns 15.0 mm
